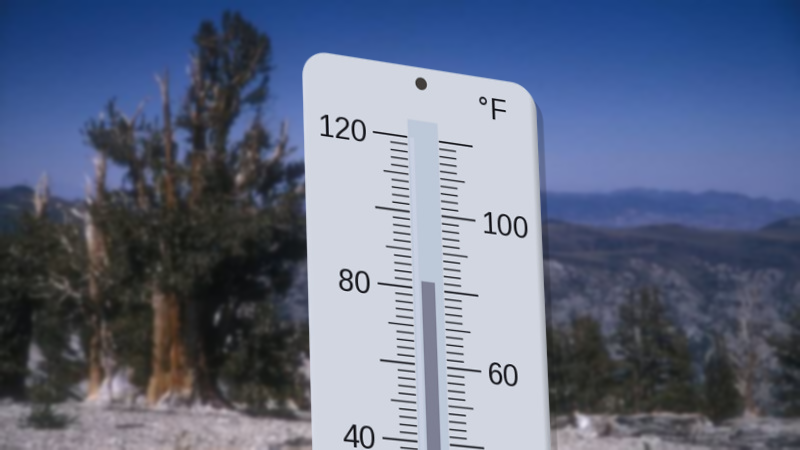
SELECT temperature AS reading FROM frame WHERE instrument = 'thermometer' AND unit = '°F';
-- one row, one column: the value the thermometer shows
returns 82 °F
